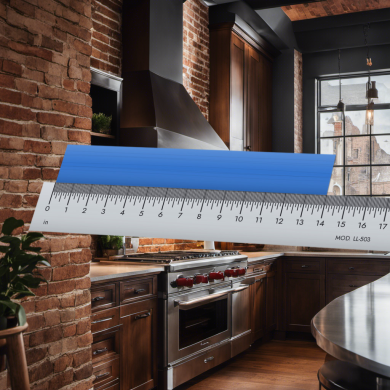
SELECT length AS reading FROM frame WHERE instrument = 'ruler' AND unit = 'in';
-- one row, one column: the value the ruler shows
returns 14 in
